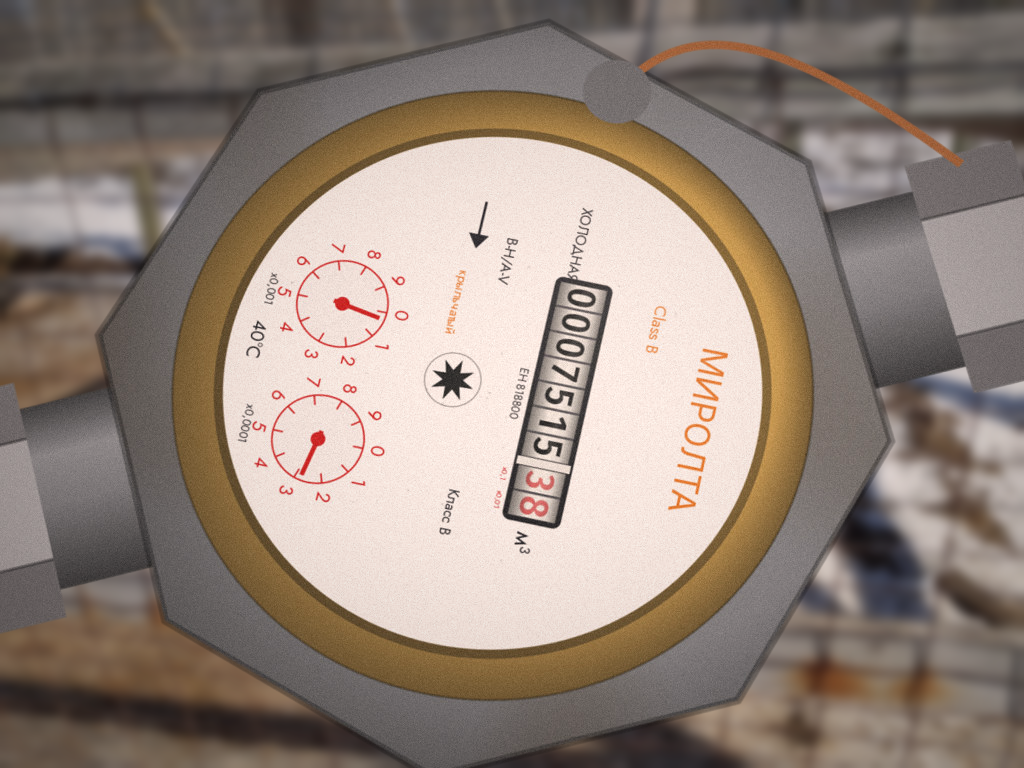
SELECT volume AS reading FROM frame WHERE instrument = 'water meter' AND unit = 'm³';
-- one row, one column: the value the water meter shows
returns 7515.3802 m³
